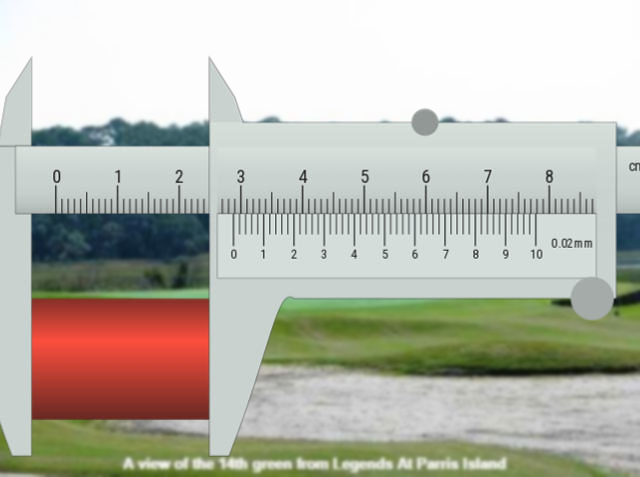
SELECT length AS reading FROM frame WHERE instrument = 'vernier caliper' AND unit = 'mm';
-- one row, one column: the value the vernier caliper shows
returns 28.8 mm
